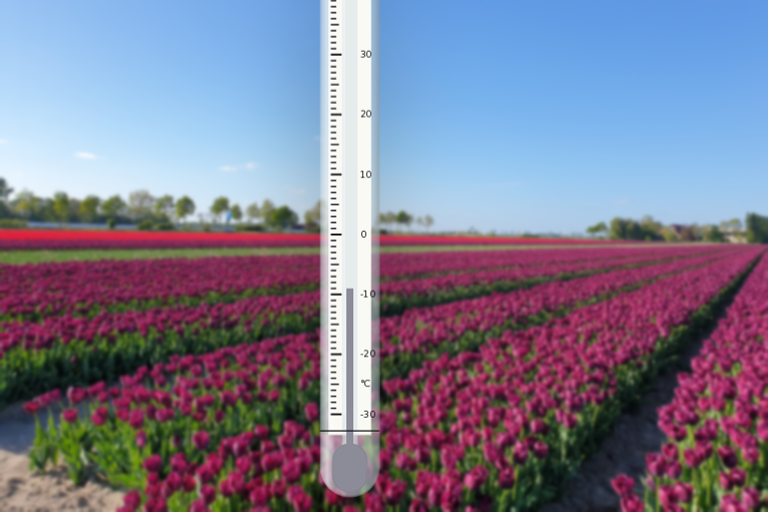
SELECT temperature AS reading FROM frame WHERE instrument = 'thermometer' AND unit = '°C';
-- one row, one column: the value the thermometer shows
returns -9 °C
